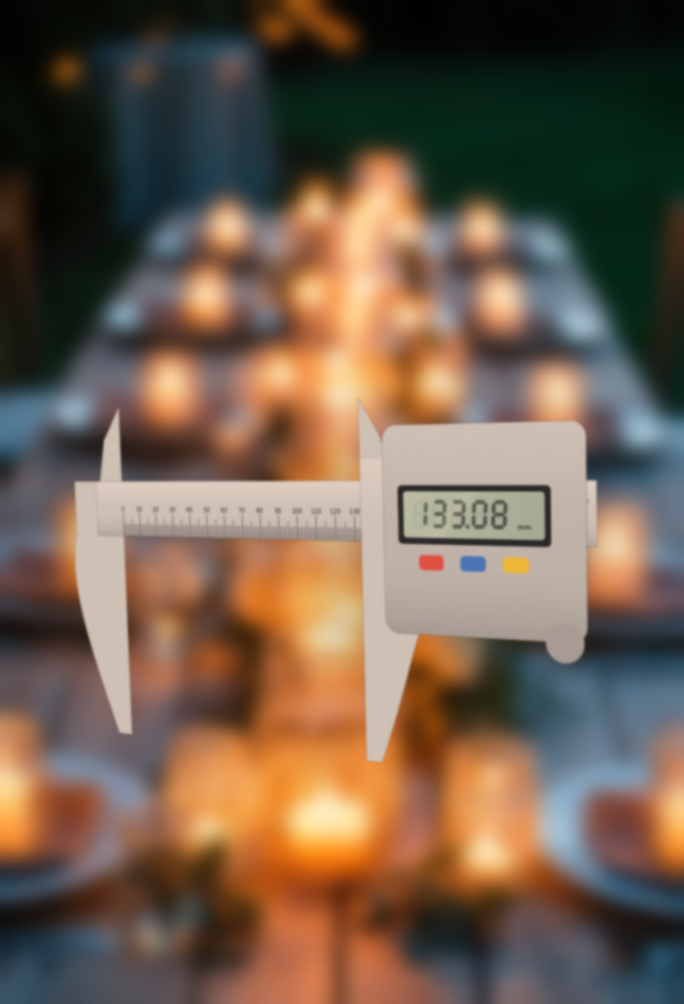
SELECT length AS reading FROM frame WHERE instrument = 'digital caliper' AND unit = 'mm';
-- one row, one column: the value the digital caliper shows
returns 133.08 mm
